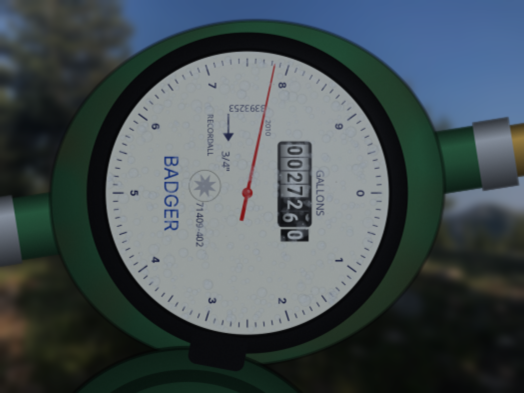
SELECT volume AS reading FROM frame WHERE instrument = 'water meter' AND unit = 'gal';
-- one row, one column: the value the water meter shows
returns 27257.8 gal
